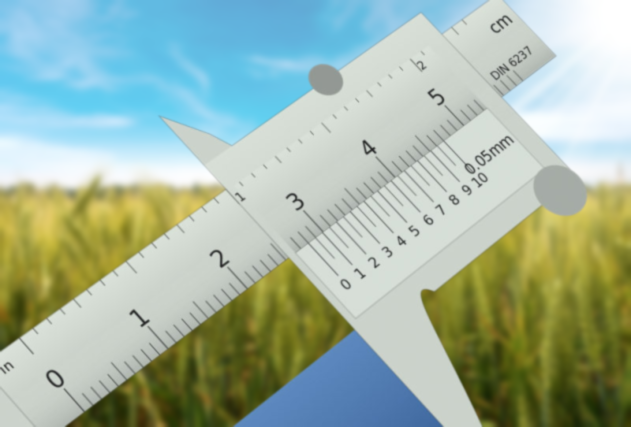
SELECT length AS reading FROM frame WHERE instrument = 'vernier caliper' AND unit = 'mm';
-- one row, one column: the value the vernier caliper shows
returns 28.0 mm
